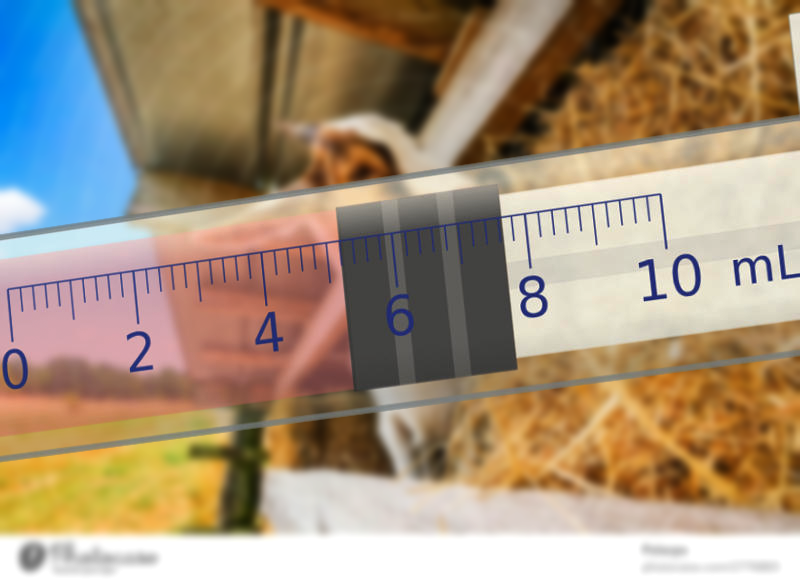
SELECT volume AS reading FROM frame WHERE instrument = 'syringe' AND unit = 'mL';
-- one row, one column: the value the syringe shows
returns 5.2 mL
